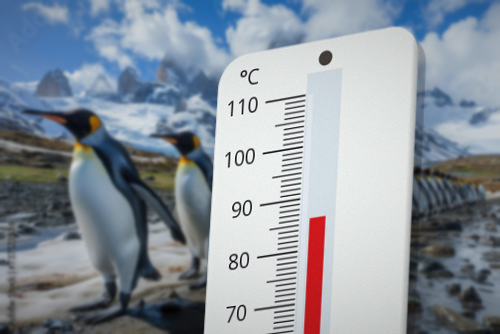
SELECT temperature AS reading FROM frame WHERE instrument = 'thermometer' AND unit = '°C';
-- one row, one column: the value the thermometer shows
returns 86 °C
